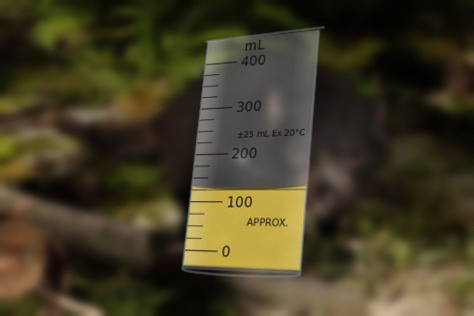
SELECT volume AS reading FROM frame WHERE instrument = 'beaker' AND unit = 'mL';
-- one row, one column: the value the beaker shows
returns 125 mL
